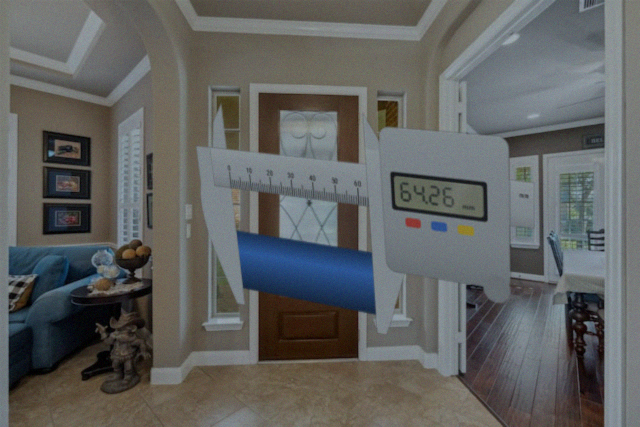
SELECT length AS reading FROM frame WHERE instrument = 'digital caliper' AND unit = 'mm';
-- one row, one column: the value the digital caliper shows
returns 64.26 mm
